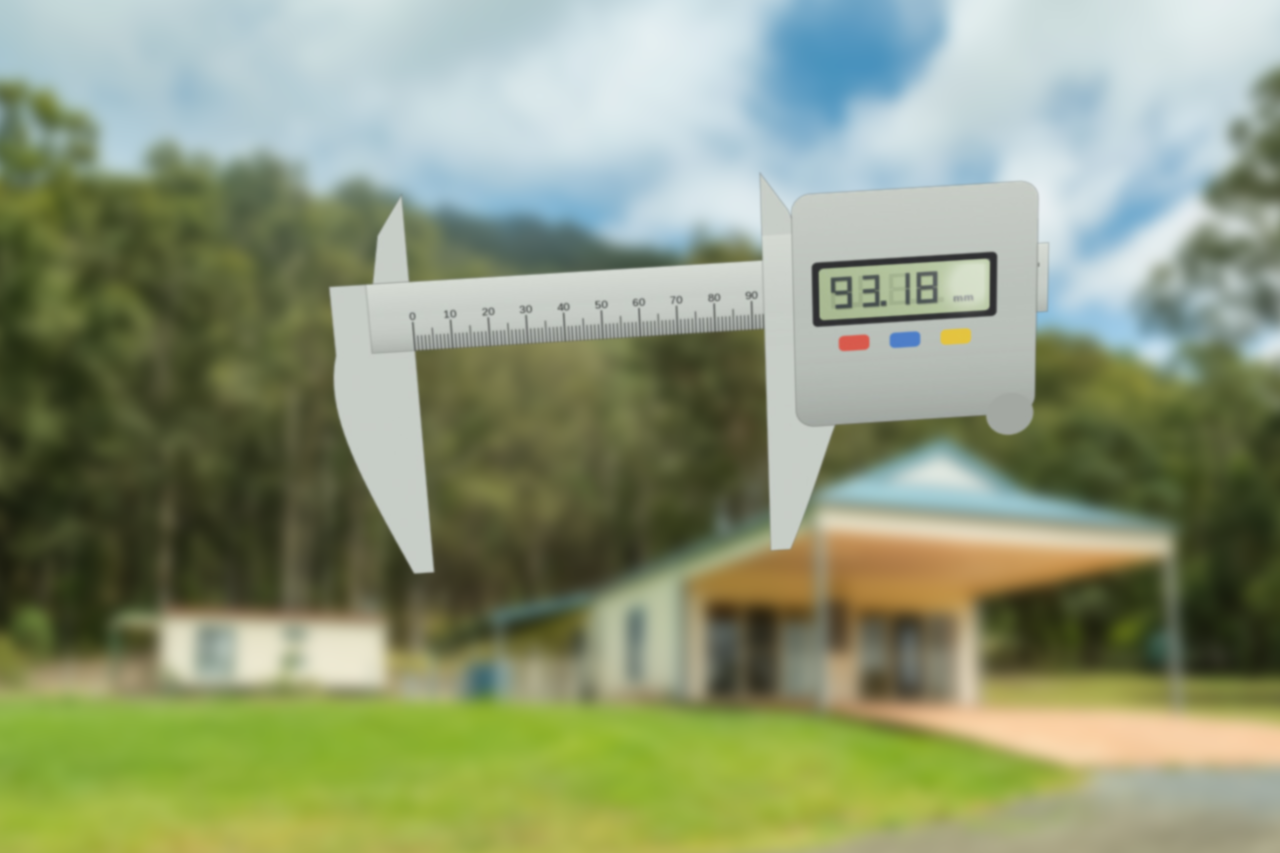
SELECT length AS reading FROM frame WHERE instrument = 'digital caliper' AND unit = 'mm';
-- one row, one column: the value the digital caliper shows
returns 93.18 mm
